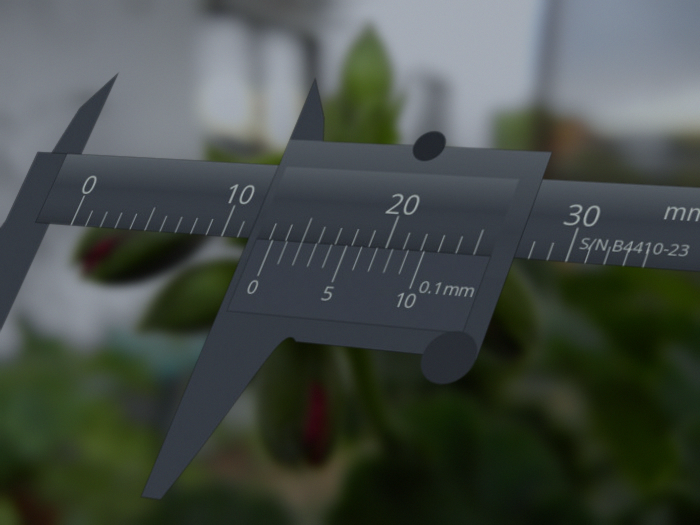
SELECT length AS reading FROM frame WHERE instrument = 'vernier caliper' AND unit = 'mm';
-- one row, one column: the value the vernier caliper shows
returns 13.2 mm
